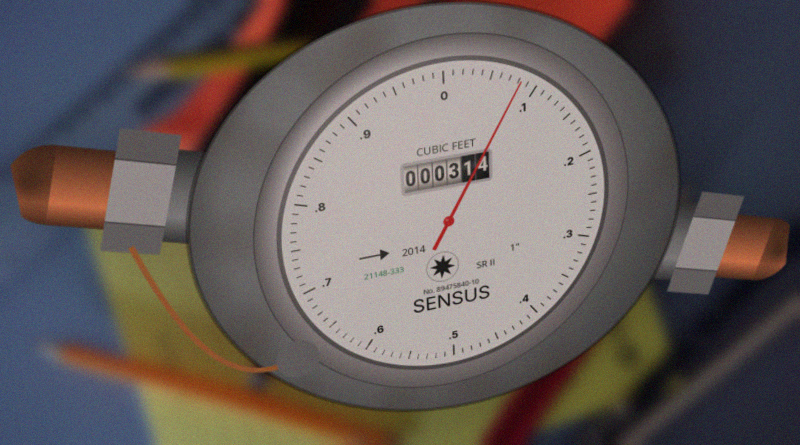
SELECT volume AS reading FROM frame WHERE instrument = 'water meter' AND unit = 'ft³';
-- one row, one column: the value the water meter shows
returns 314.08 ft³
